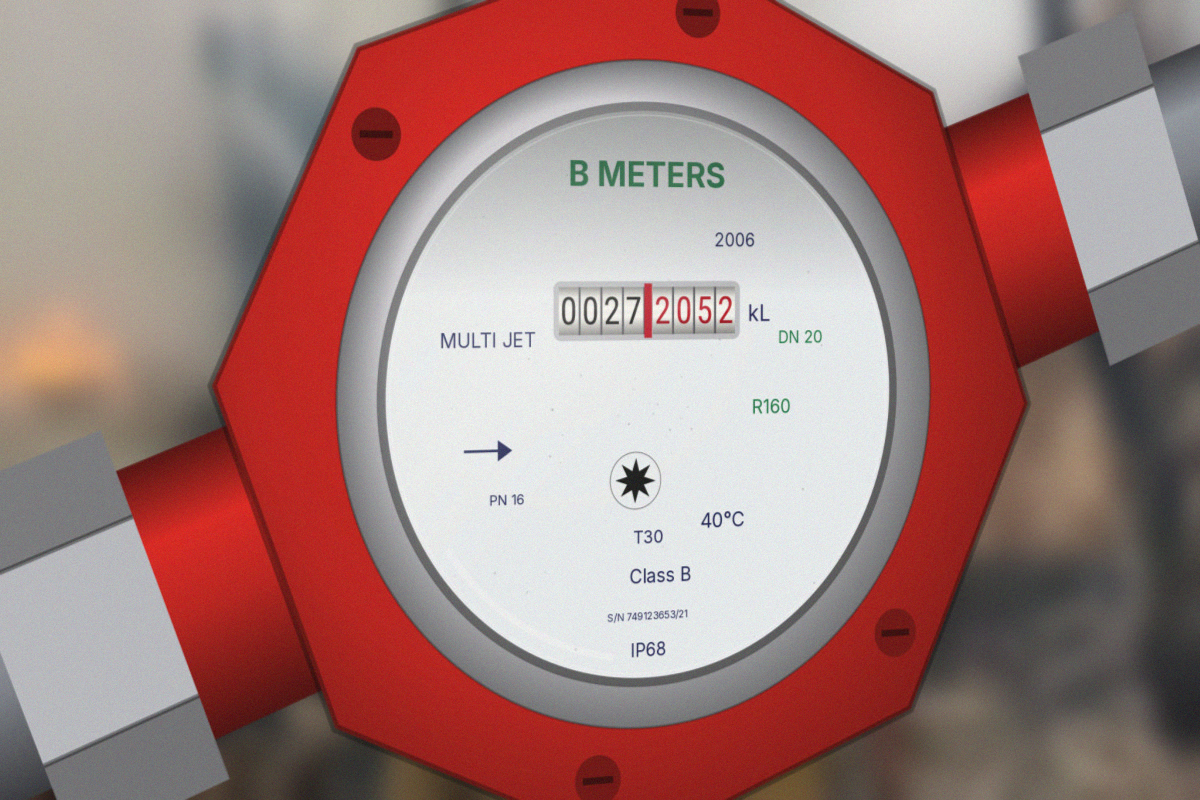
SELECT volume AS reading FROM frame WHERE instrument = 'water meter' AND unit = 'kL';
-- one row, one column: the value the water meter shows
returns 27.2052 kL
